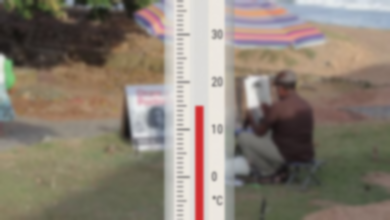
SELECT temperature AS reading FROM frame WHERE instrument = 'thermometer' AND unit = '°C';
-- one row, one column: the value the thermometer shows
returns 15 °C
